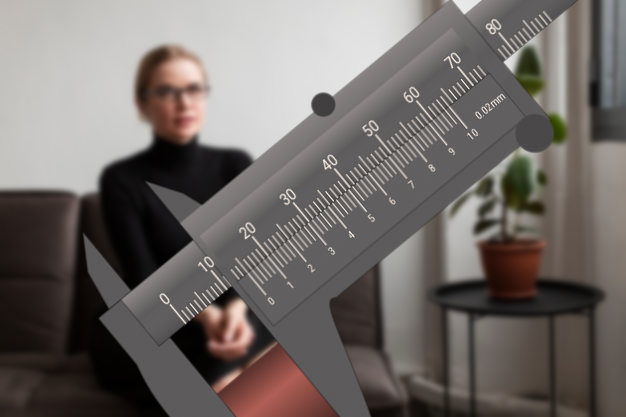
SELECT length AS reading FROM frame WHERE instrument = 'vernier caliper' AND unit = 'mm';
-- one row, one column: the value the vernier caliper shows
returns 15.0 mm
